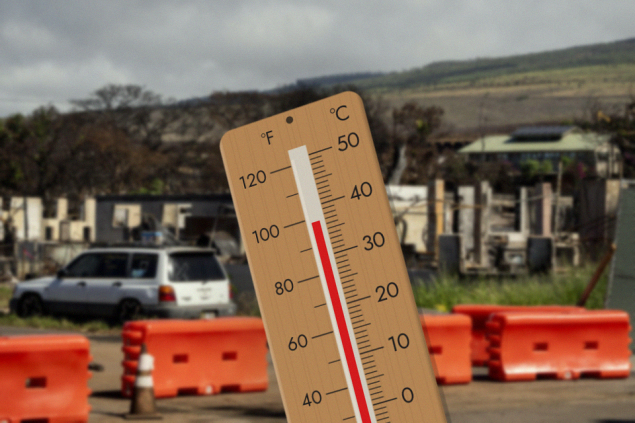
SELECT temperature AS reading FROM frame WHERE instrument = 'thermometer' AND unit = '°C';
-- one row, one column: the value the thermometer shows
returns 37 °C
